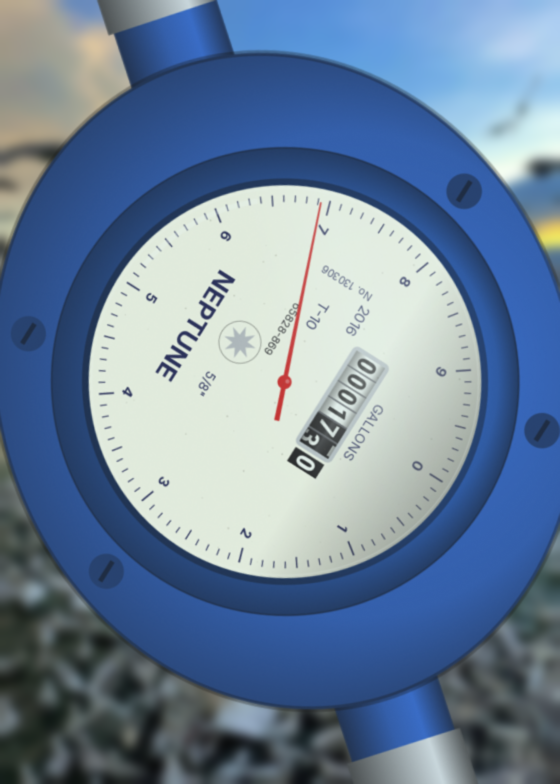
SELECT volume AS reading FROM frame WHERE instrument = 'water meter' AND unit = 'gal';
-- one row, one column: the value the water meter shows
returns 1726.9 gal
